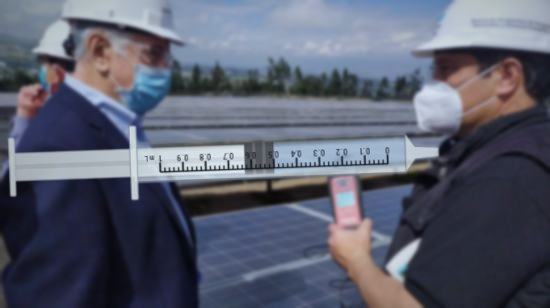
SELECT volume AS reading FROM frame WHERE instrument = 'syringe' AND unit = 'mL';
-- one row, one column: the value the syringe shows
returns 0.5 mL
